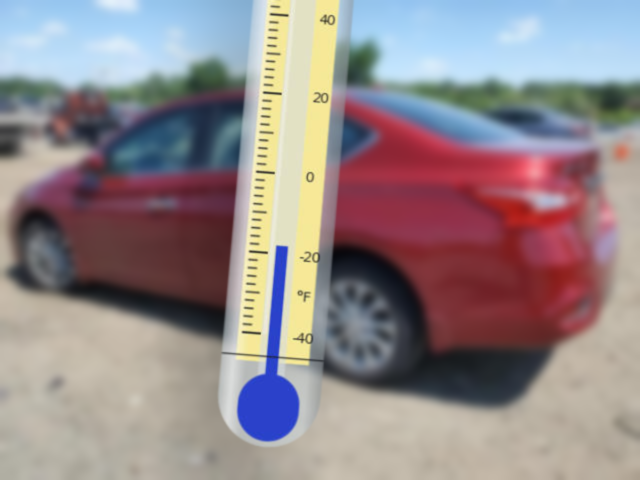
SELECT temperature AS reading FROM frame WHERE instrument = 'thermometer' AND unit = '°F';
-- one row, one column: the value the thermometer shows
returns -18 °F
